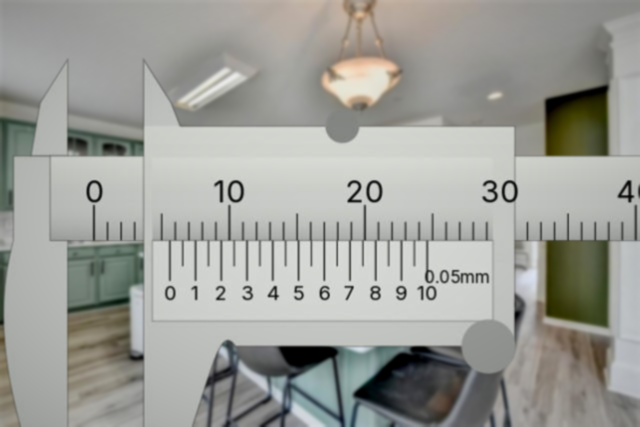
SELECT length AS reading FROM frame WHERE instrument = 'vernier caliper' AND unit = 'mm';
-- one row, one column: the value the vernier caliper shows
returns 5.6 mm
